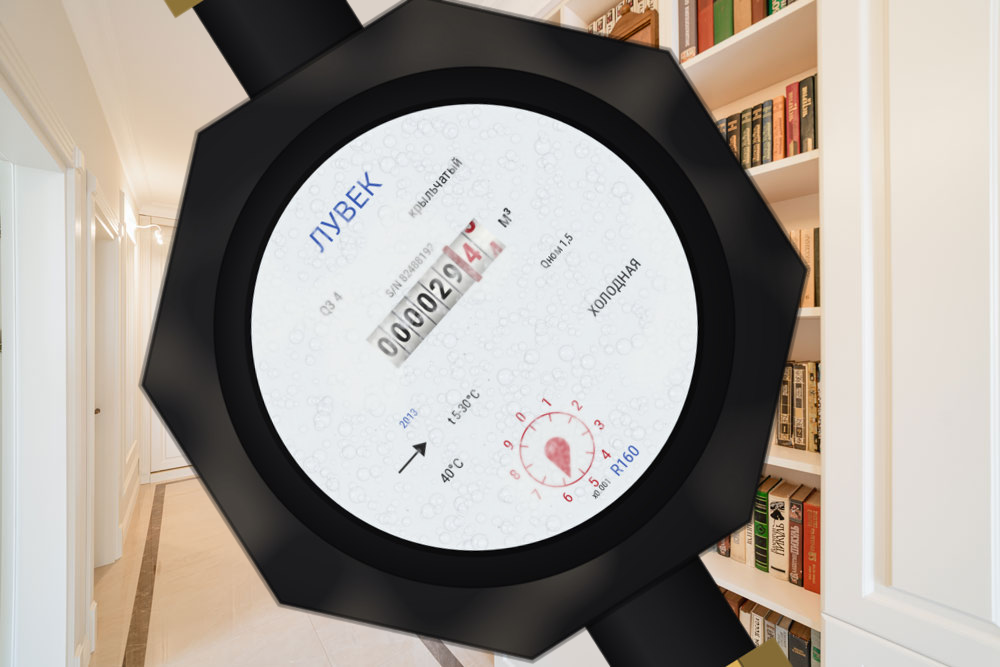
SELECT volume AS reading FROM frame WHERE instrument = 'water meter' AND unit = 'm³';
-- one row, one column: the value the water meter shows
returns 29.435 m³
